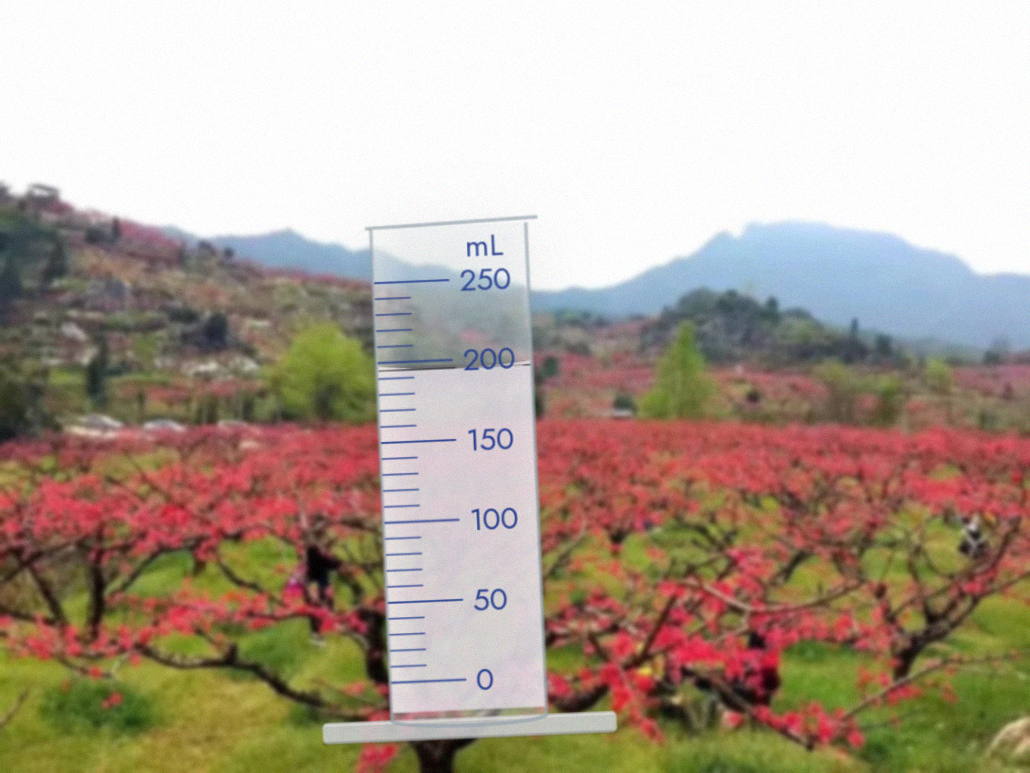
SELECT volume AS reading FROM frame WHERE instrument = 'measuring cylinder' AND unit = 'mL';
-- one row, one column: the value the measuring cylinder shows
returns 195 mL
